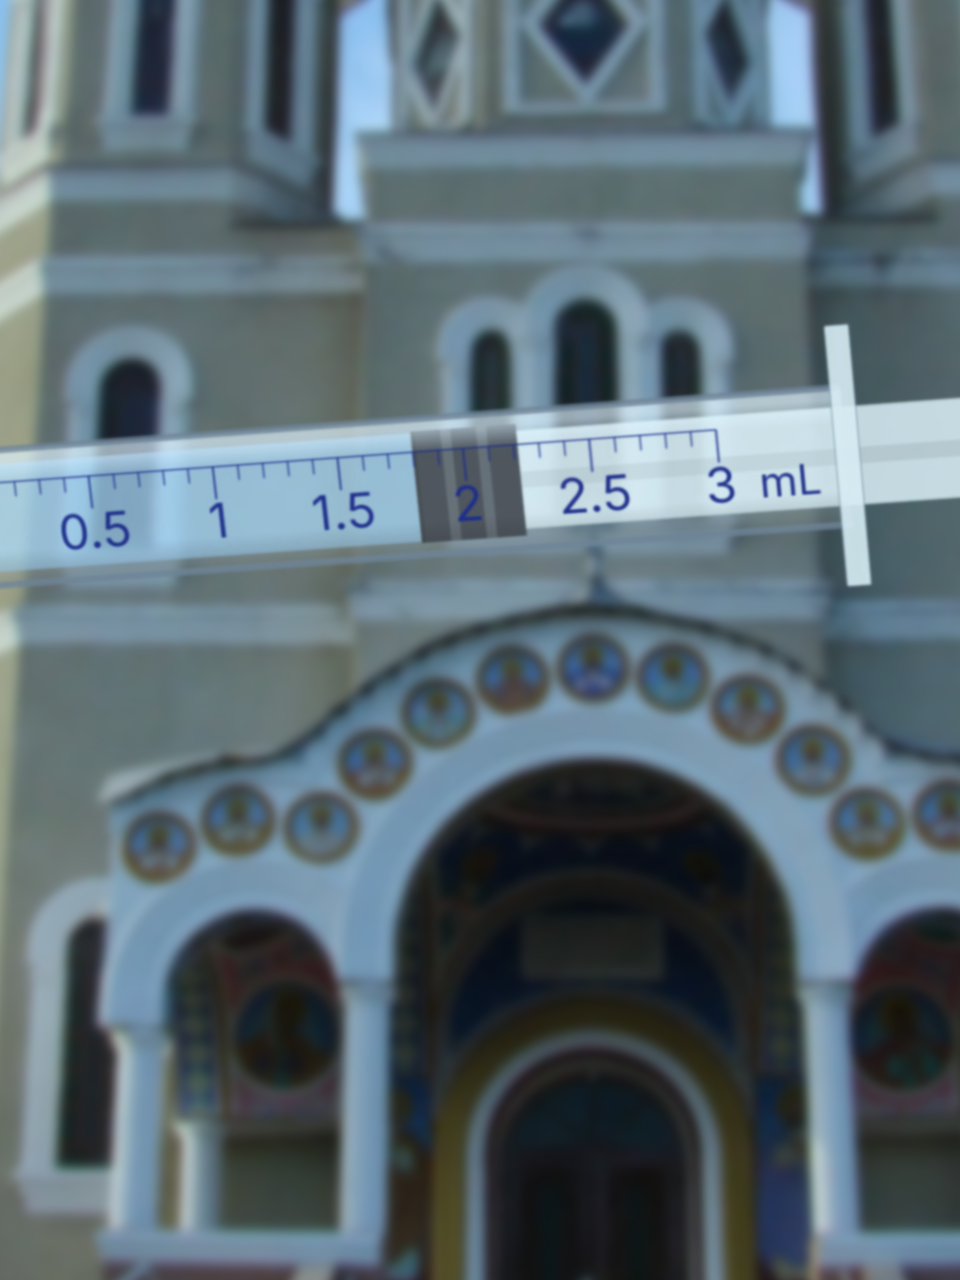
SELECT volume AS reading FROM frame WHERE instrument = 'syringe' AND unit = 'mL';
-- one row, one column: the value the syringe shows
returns 1.8 mL
